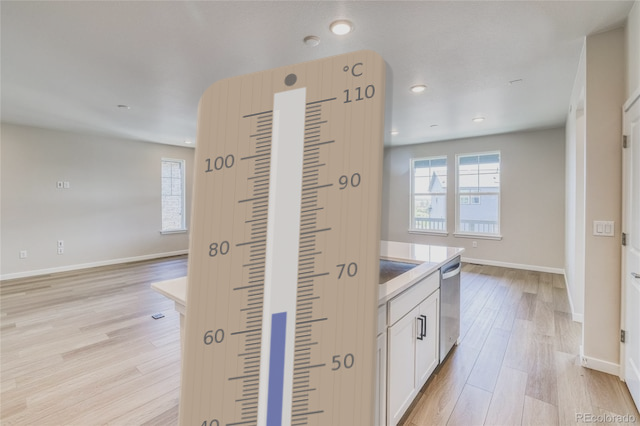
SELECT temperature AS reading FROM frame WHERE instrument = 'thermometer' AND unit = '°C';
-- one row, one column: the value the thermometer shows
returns 63 °C
